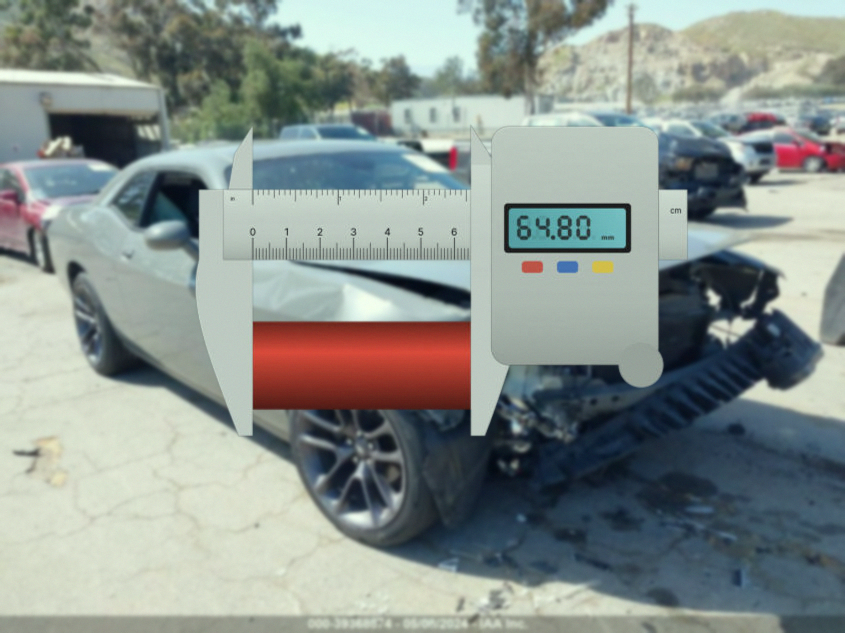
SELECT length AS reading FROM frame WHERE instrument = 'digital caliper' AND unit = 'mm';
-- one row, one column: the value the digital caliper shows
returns 64.80 mm
